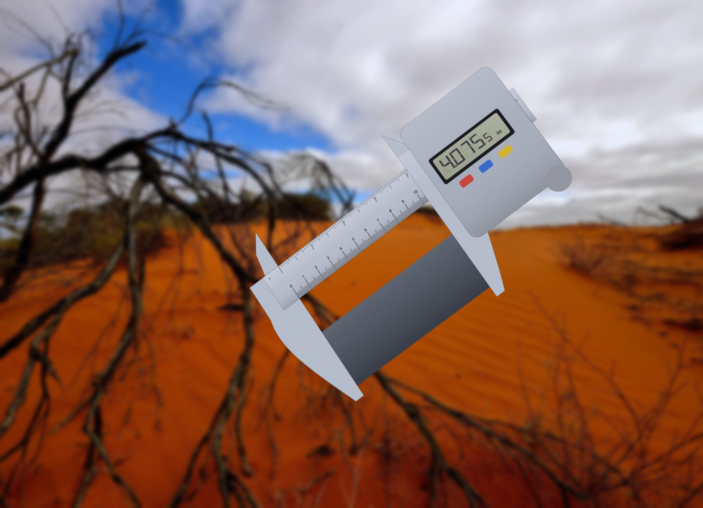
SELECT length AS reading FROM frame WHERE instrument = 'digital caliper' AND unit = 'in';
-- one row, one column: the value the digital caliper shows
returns 4.0755 in
